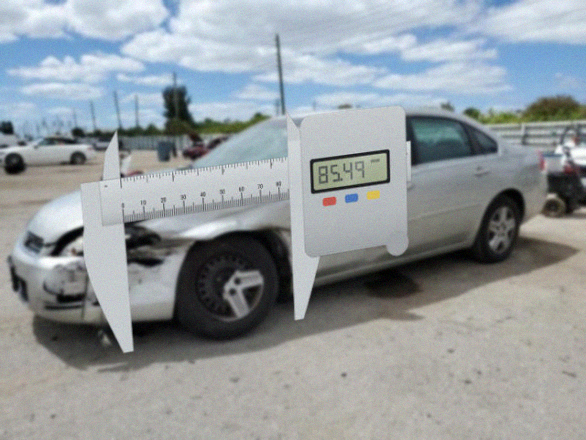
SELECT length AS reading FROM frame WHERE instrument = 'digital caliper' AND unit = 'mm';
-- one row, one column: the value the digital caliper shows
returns 85.49 mm
